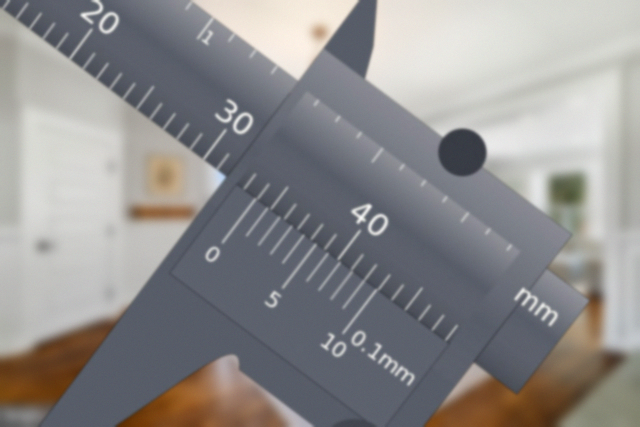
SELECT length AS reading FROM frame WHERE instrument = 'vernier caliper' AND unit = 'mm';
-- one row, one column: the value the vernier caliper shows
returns 33.9 mm
